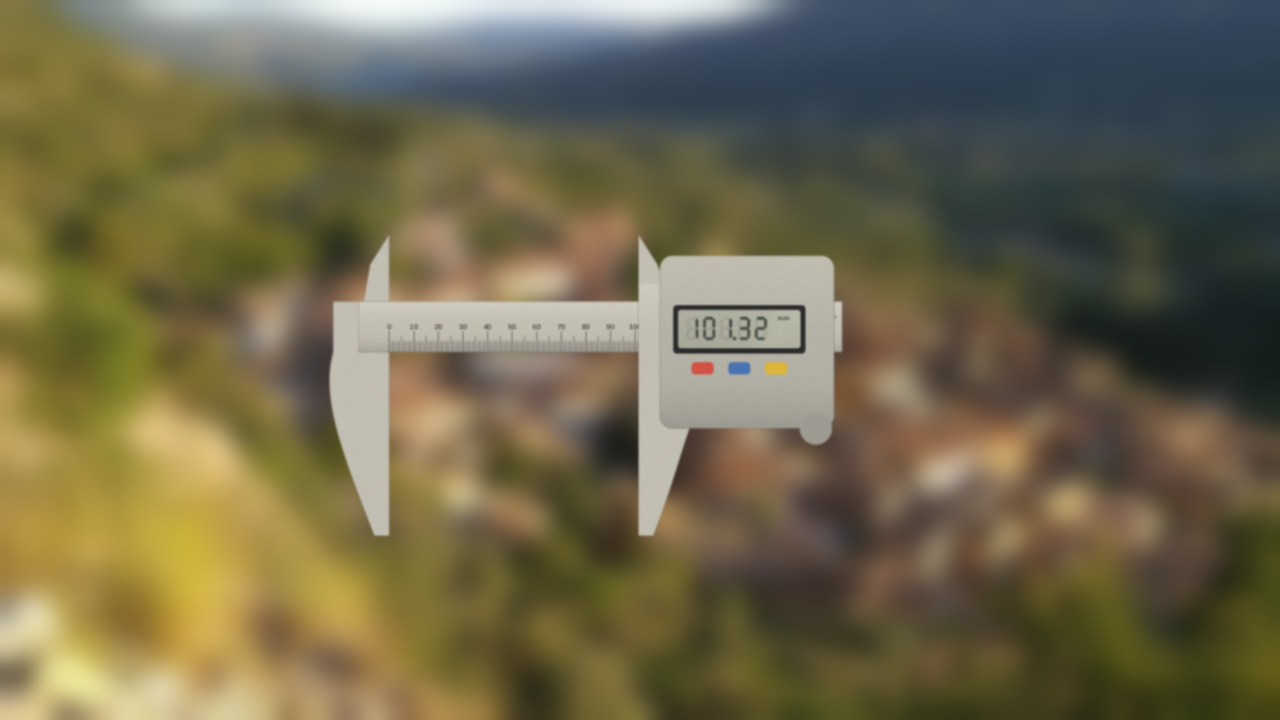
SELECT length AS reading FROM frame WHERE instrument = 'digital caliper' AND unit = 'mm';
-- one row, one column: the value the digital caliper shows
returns 101.32 mm
